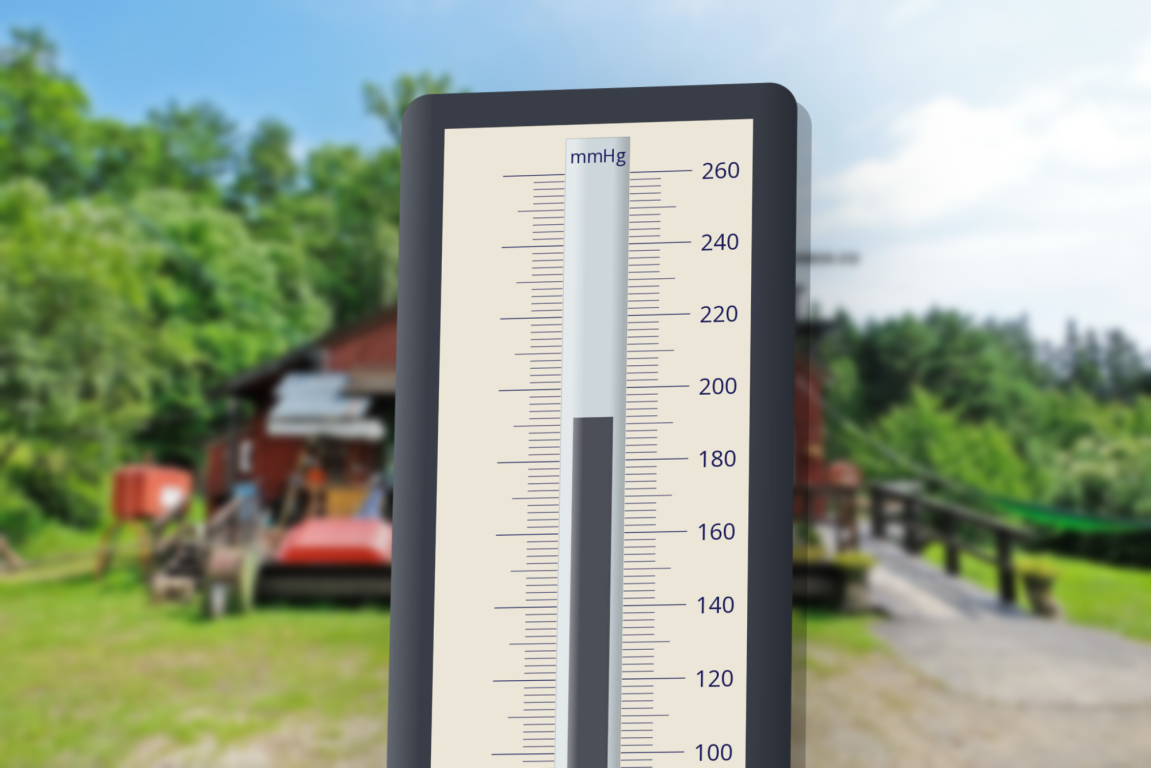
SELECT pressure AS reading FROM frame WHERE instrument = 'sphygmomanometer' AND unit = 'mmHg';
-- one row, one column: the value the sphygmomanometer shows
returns 192 mmHg
